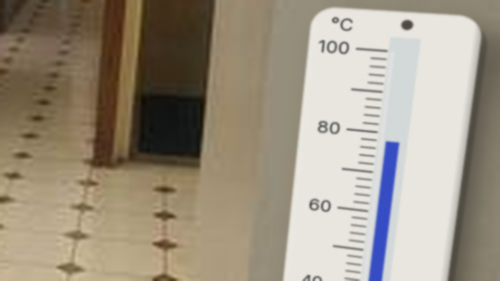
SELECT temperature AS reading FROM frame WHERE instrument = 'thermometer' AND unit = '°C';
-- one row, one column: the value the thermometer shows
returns 78 °C
